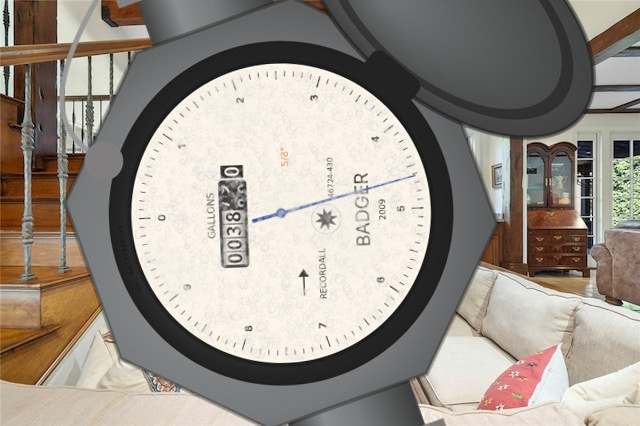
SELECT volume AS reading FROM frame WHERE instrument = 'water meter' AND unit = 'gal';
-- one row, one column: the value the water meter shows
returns 38794.6 gal
